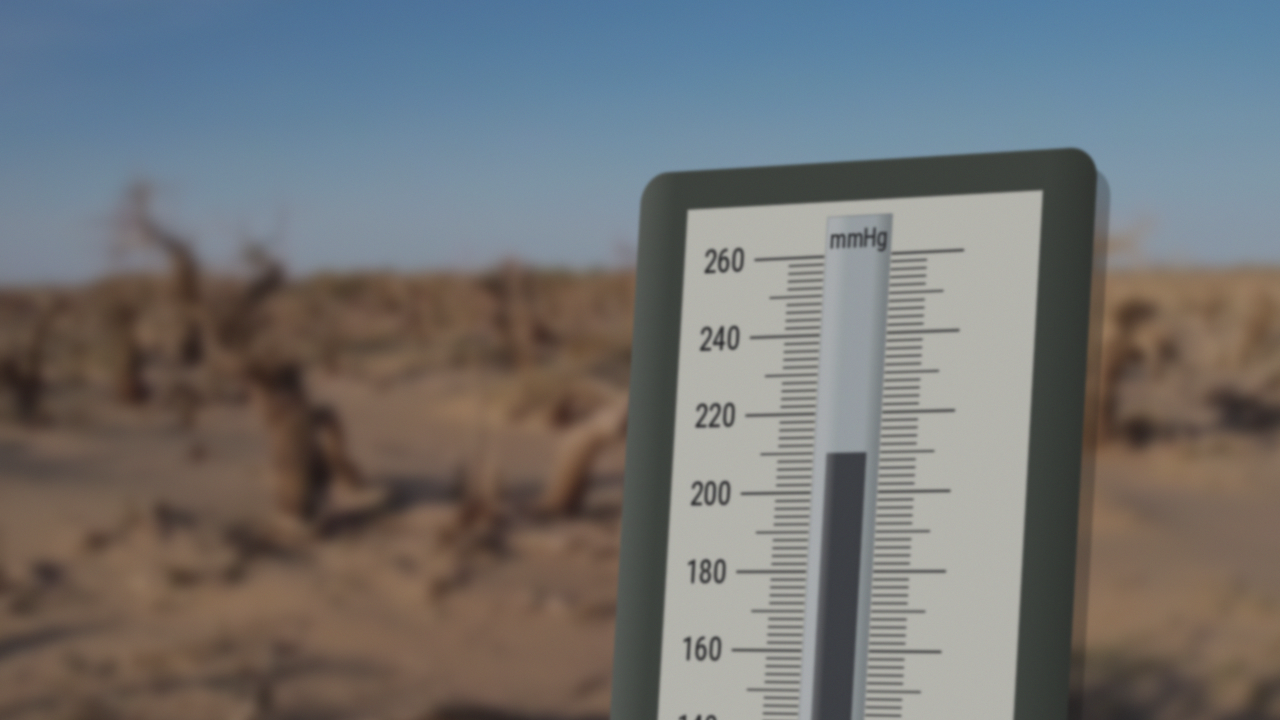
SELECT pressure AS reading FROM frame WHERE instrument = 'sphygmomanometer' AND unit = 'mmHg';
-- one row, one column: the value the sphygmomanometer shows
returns 210 mmHg
